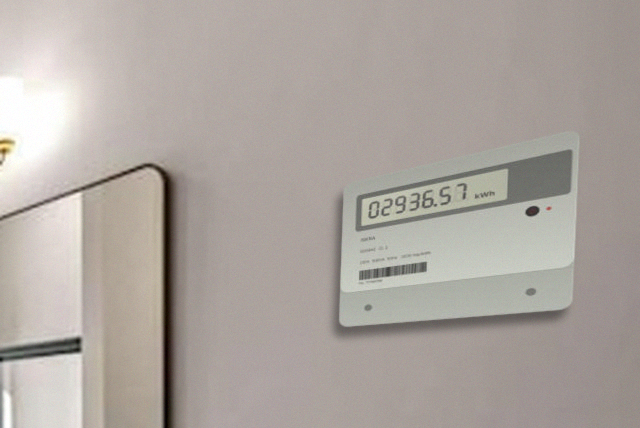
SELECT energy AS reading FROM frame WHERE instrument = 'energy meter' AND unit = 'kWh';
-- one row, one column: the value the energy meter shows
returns 2936.57 kWh
